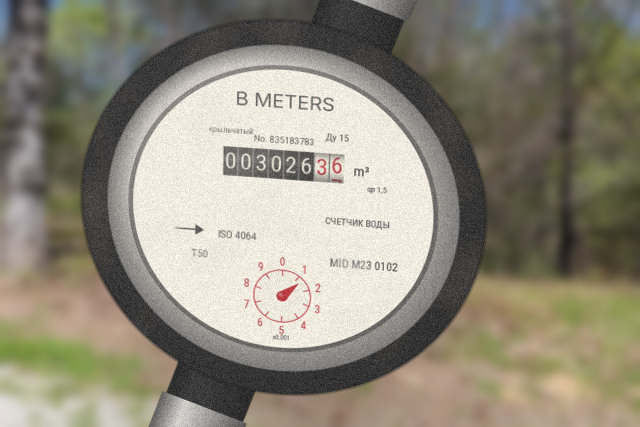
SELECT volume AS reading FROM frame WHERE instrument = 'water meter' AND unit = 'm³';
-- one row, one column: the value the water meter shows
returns 3026.361 m³
